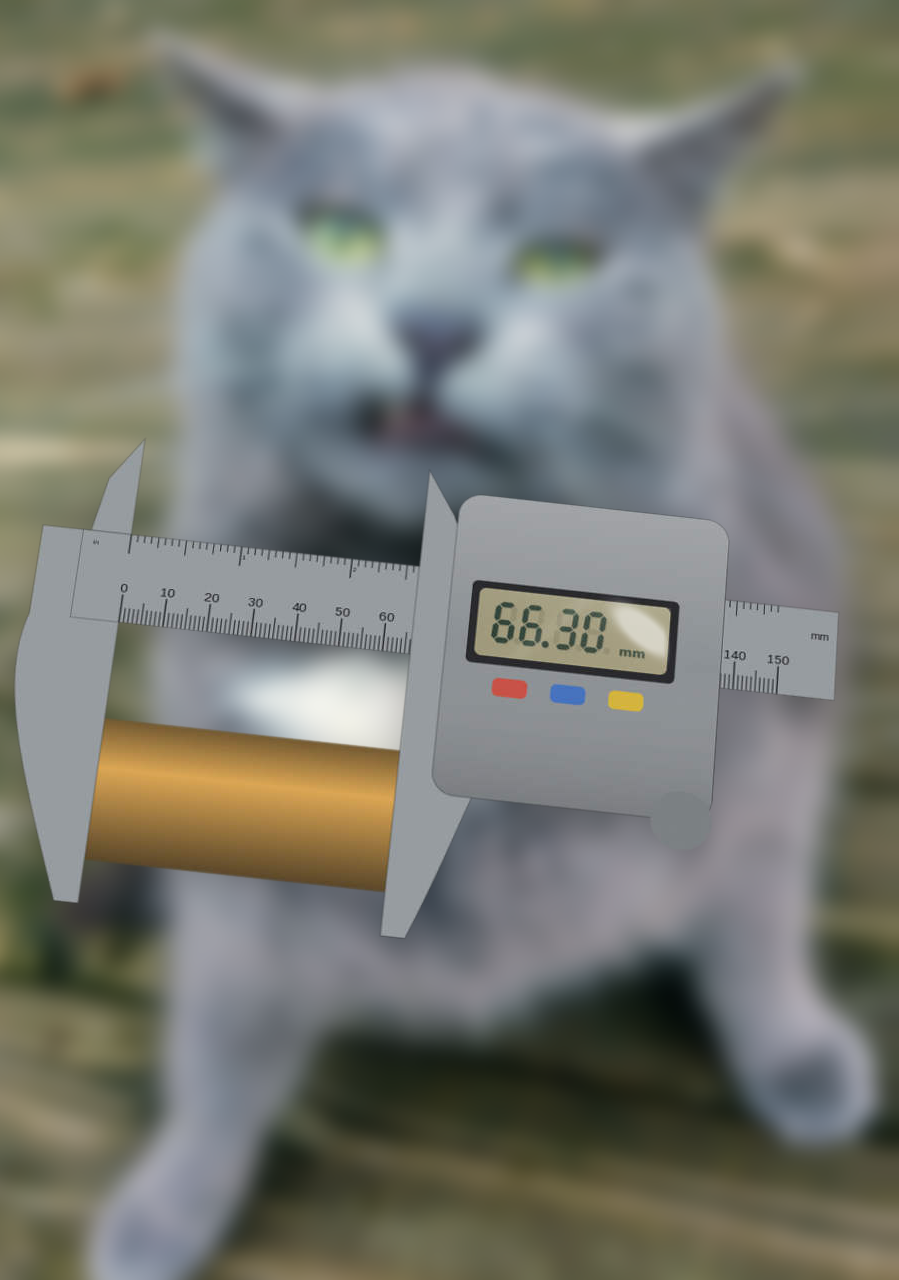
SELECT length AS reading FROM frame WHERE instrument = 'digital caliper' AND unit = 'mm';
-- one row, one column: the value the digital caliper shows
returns 66.30 mm
